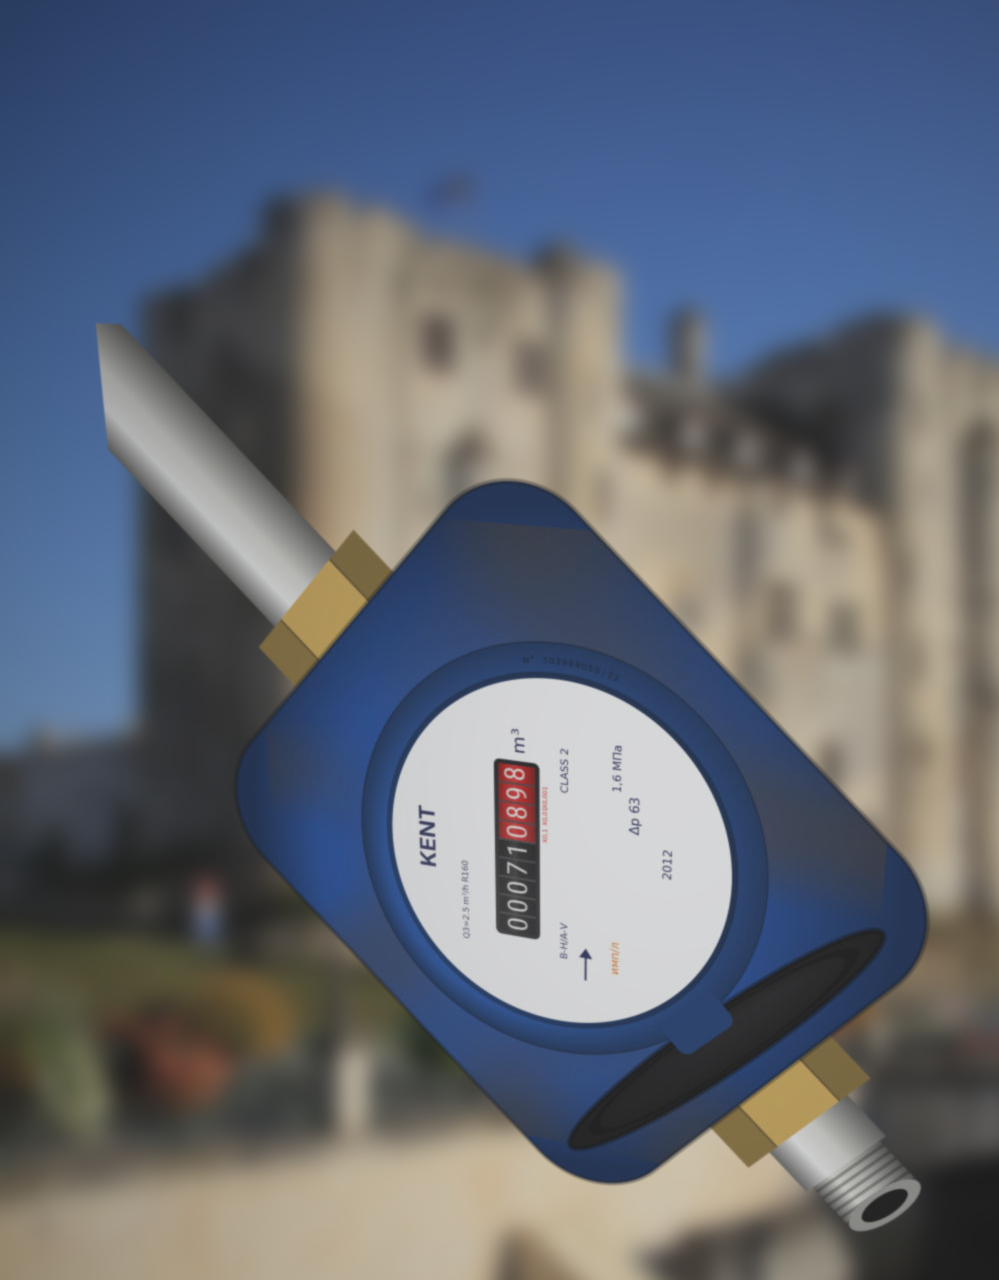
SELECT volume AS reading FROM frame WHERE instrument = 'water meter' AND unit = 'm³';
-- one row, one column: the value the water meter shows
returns 71.0898 m³
